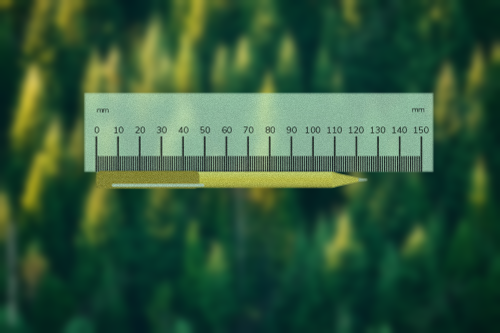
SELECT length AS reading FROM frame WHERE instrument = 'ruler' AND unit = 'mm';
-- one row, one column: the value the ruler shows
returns 125 mm
